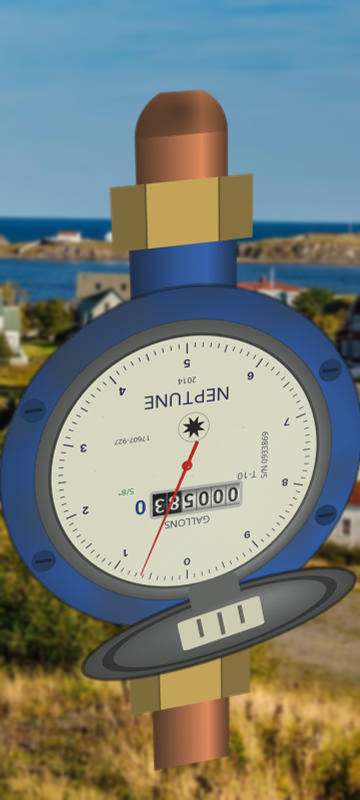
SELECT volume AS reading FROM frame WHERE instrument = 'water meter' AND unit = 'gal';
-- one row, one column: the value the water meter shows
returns 5830.6 gal
